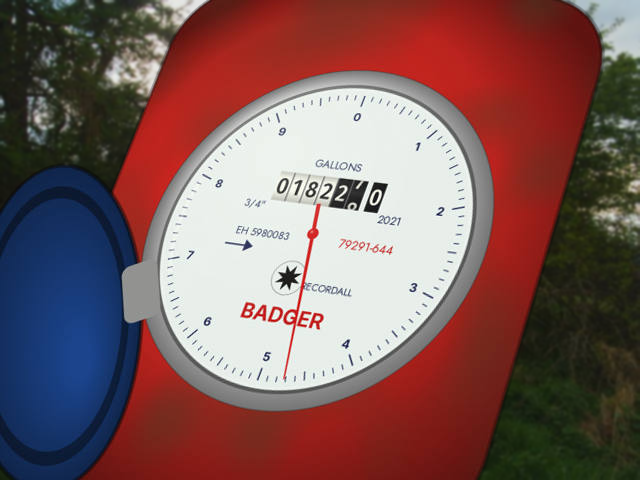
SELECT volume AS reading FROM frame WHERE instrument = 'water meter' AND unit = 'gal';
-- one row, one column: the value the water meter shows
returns 182274.7 gal
